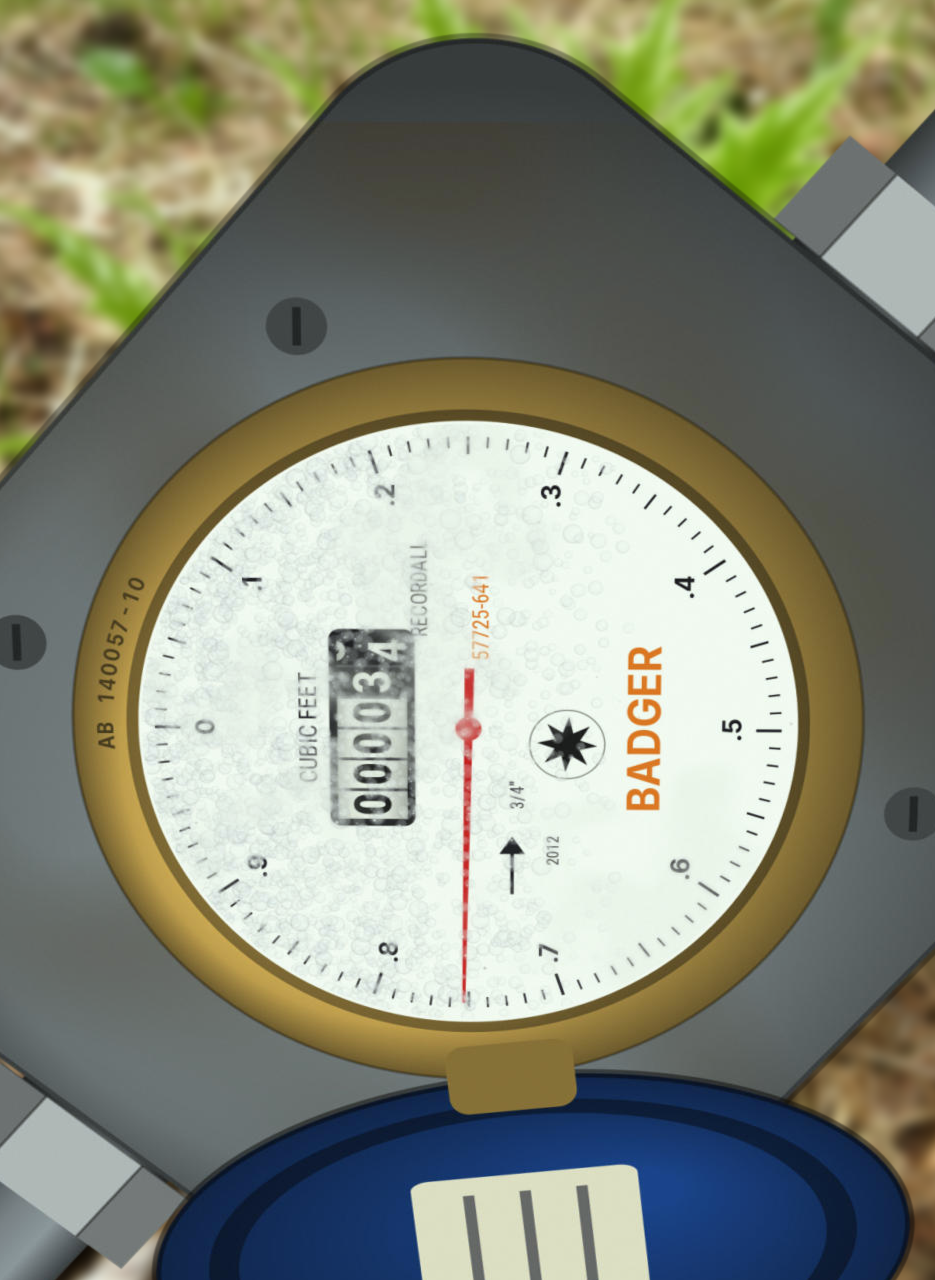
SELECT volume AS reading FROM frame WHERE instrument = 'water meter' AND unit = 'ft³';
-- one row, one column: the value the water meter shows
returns 33.75 ft³
